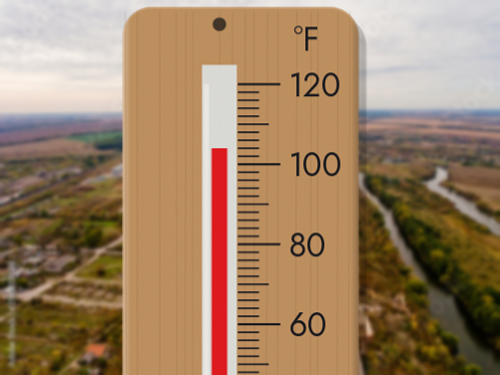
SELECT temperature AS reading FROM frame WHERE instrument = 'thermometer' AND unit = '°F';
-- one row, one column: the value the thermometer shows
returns 104 °F
